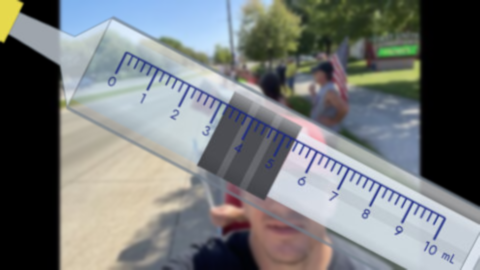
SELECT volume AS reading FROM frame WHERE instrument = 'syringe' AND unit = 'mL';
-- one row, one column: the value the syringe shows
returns 3.2 mL
